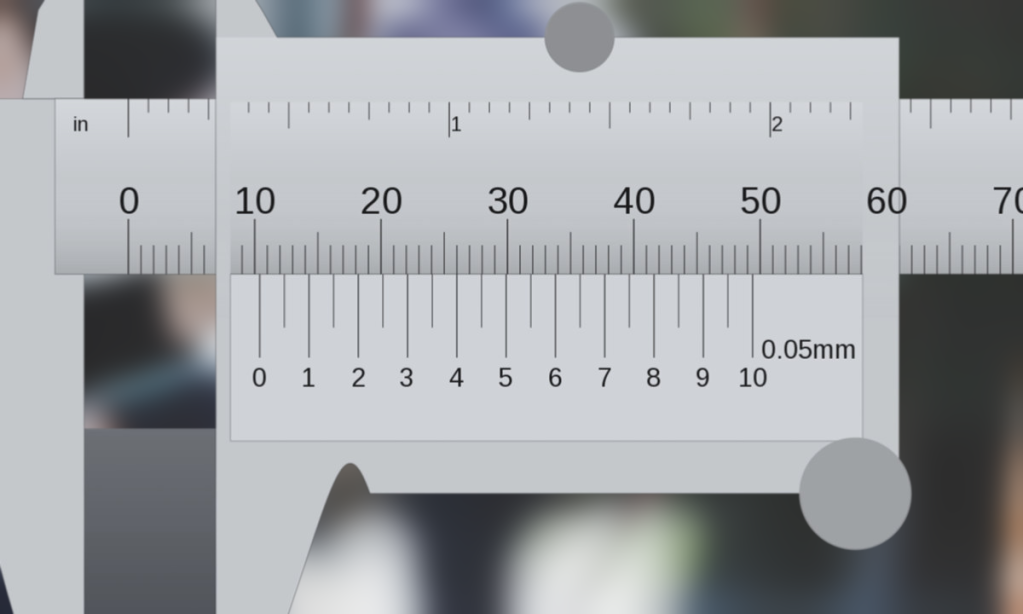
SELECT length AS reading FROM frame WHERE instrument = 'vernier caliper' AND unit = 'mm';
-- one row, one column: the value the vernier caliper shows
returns 10.4 mm
